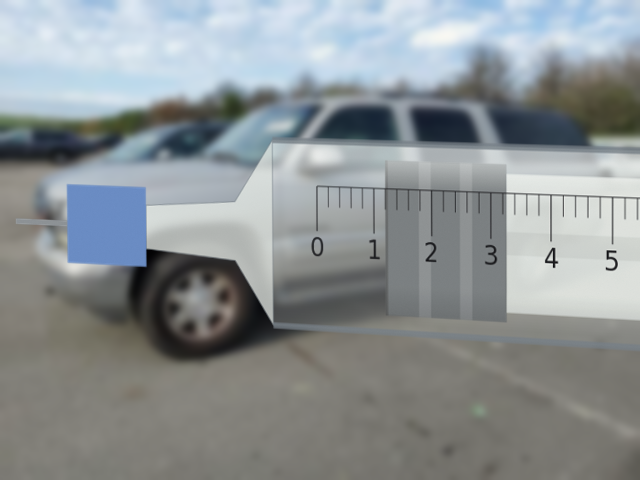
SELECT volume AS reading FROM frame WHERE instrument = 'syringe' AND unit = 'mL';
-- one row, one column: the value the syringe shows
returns 1.2 mL
